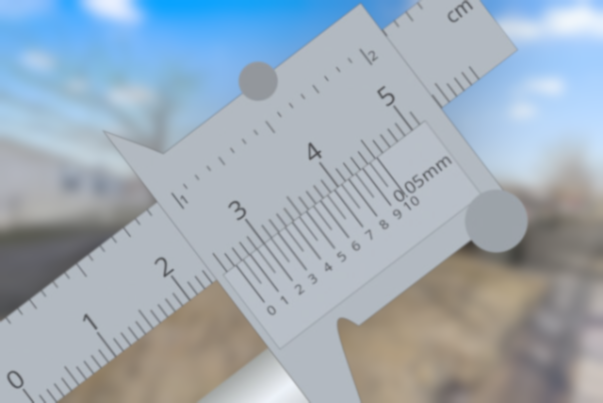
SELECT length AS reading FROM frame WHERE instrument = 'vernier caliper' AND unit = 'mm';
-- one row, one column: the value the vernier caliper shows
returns 26.2 mm
